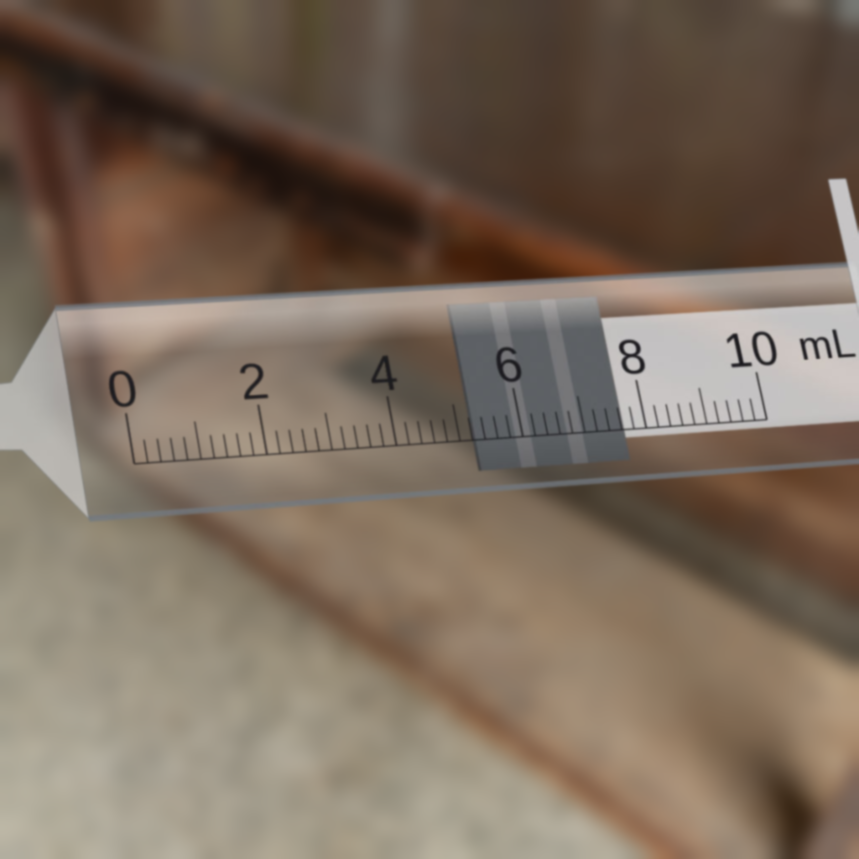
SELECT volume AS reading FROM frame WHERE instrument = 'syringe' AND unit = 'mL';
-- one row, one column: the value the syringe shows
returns 5.2 mL
